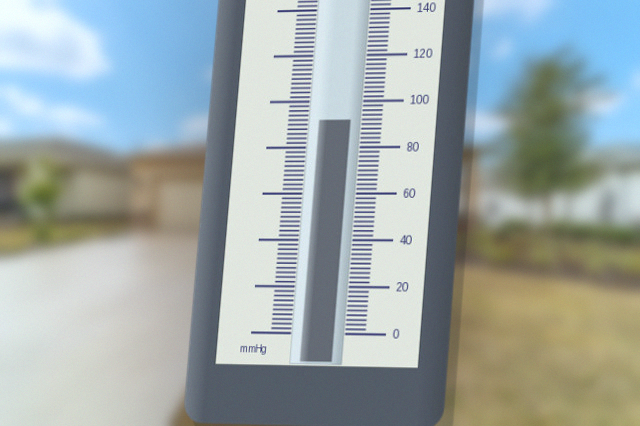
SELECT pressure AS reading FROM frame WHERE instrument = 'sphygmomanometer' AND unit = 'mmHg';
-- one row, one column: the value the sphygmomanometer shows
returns 92 mmHg
